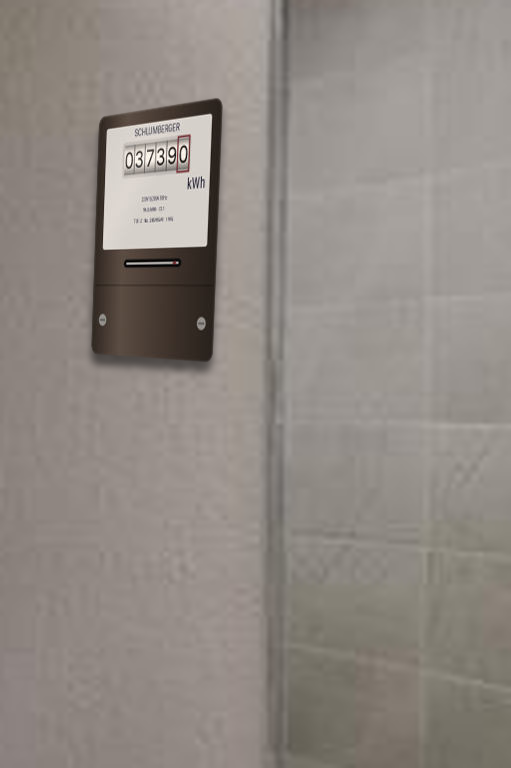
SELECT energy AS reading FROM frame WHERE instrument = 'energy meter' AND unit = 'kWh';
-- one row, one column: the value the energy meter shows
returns 3739.0 kWh
